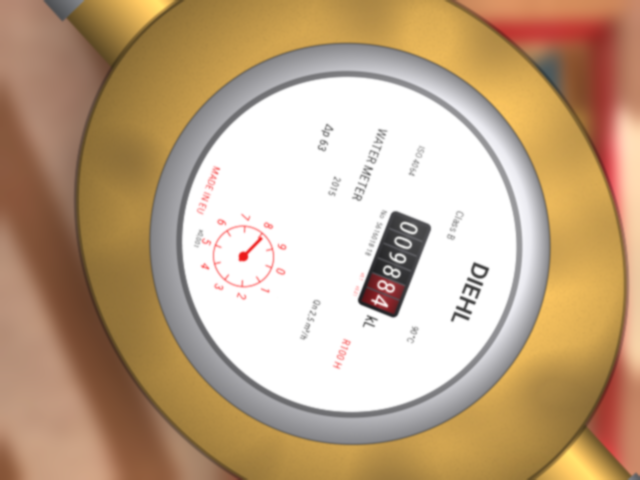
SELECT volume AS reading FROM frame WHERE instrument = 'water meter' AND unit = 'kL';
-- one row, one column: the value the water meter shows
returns 98.848 kL
